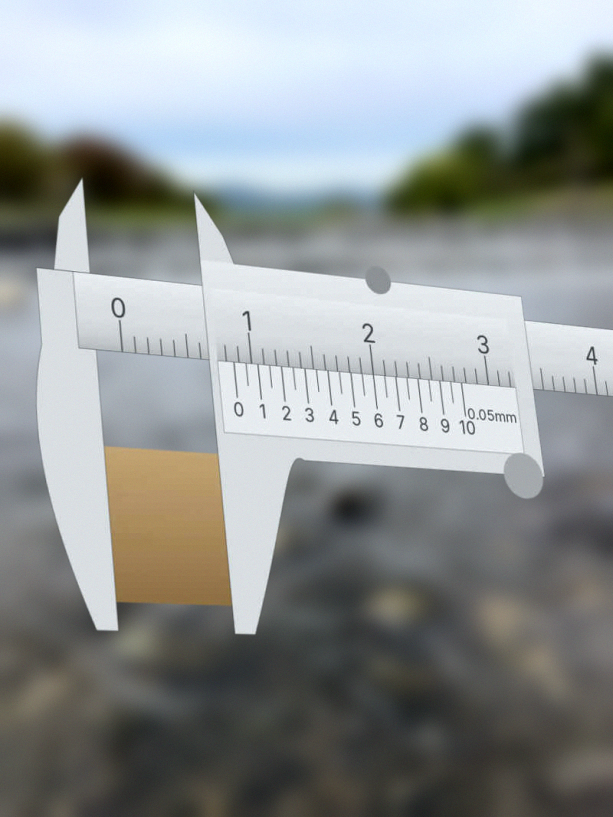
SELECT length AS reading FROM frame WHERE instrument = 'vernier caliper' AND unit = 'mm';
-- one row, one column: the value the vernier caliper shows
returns 8.6 mm
